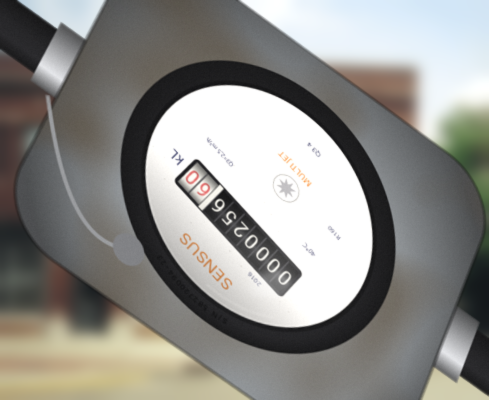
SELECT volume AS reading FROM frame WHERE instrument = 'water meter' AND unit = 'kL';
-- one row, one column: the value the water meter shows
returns 256.60 kL
